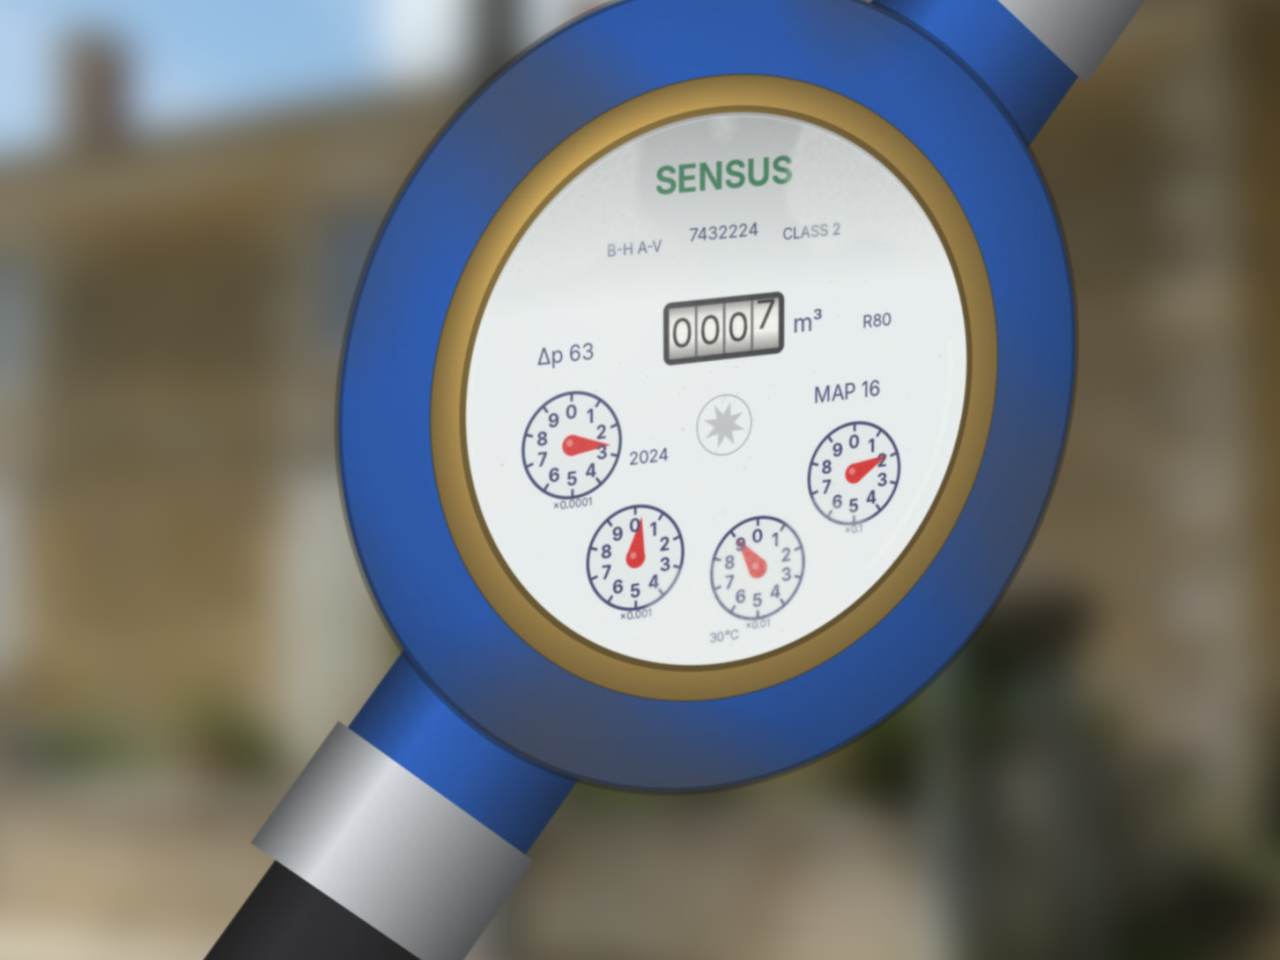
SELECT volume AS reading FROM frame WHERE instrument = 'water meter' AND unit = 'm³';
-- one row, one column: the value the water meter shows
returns 7.1902 m³
